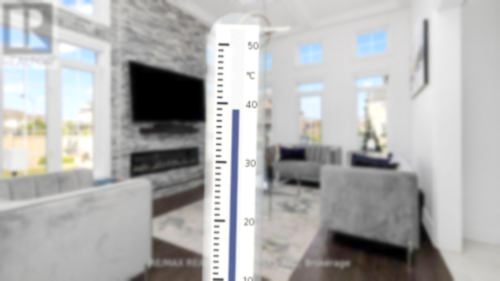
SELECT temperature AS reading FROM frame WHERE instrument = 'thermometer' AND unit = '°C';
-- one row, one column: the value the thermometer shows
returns 39 °C
